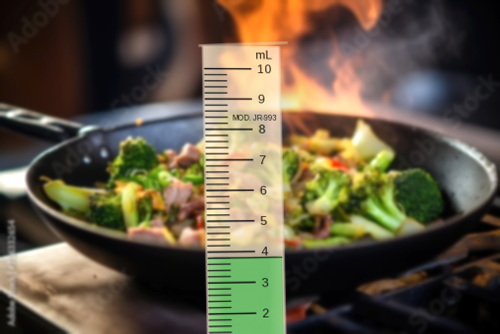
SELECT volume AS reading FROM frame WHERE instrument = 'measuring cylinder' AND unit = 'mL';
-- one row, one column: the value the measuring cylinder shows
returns 3.8 mL
